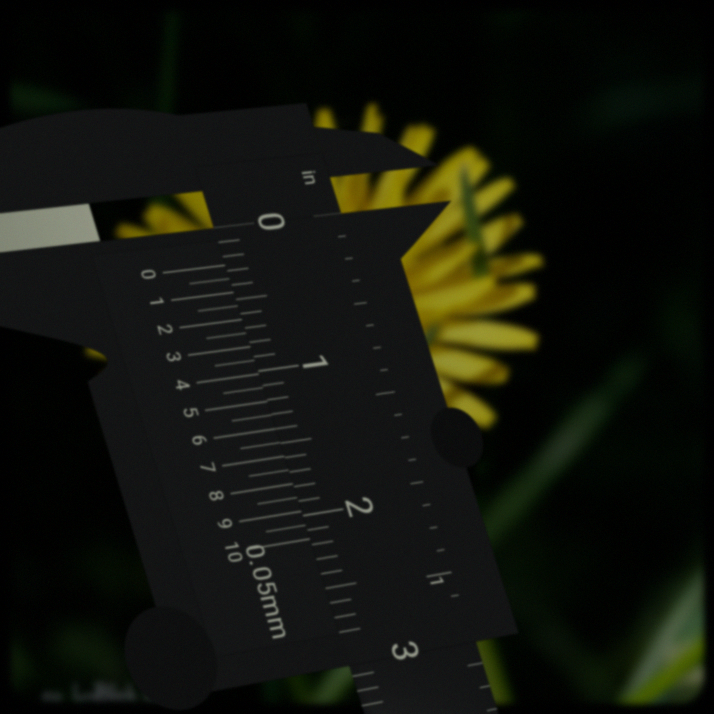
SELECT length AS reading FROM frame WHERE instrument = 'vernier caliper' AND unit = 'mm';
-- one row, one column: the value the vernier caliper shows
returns 2.6 mm
